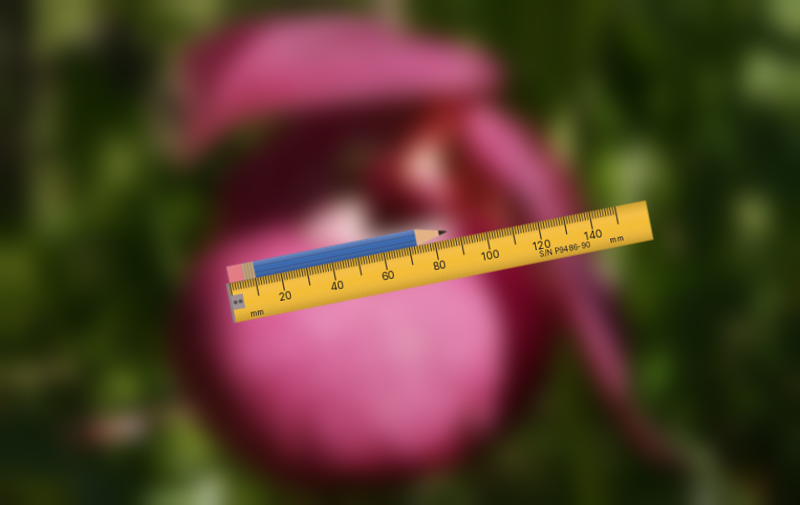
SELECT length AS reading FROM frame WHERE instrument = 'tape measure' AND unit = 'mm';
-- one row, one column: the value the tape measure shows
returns 85 mm
